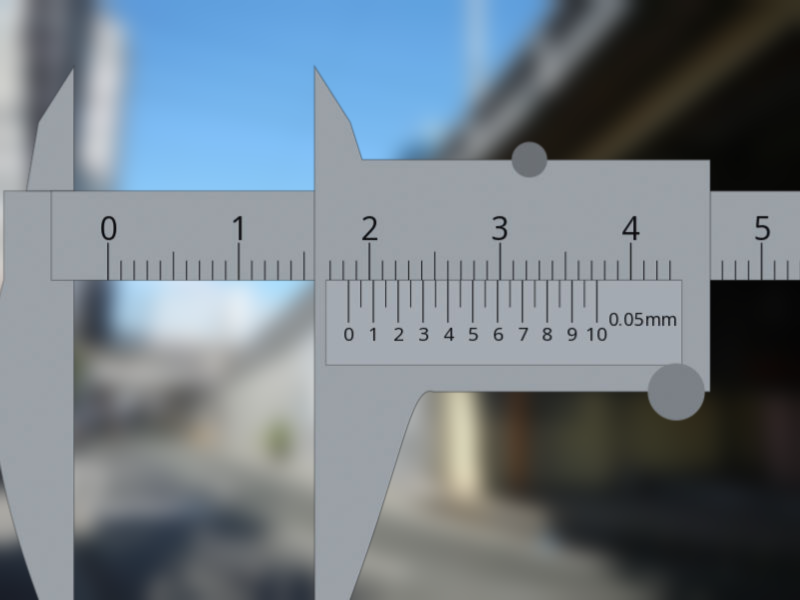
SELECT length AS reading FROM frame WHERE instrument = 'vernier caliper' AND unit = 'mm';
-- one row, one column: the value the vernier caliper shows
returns 18.4 mm
